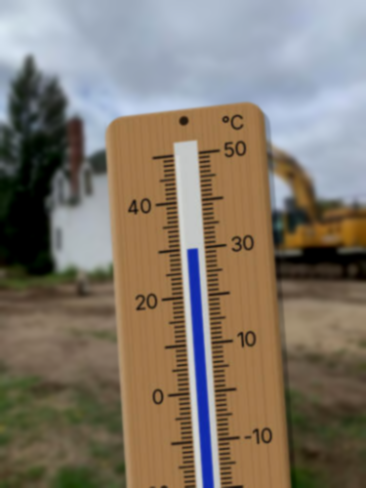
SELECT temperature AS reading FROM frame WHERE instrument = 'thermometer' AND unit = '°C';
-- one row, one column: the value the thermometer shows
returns 30 °C
